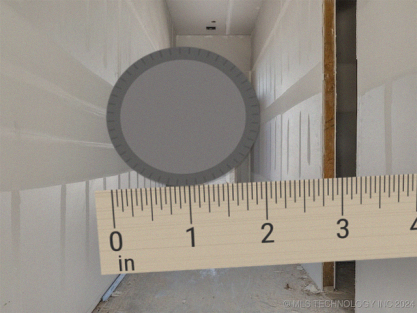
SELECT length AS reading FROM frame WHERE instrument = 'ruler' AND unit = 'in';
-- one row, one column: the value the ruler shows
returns 1.9375 in
